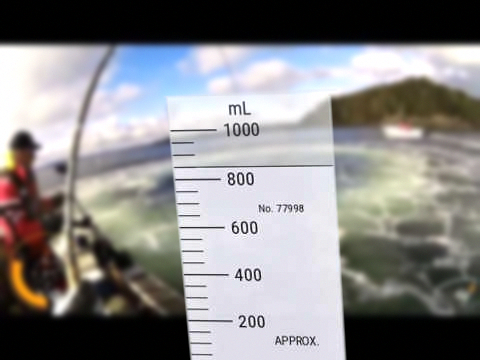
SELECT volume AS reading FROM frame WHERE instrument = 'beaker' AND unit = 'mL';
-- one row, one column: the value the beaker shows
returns 850 mL
